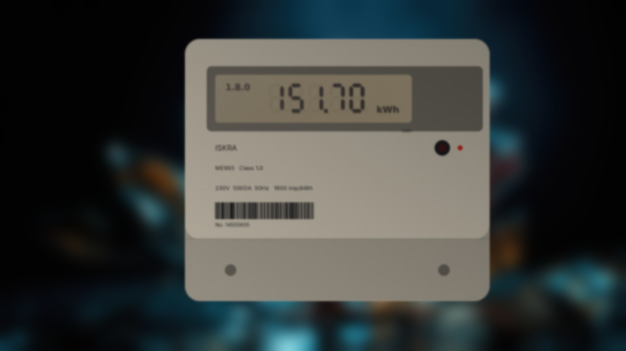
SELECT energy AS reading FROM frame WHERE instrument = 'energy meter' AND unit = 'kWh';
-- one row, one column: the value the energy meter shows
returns 151.70 kWh
